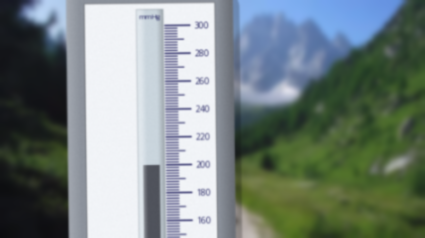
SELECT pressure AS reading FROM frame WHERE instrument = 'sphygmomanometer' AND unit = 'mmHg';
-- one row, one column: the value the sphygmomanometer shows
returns 200 mmHg
